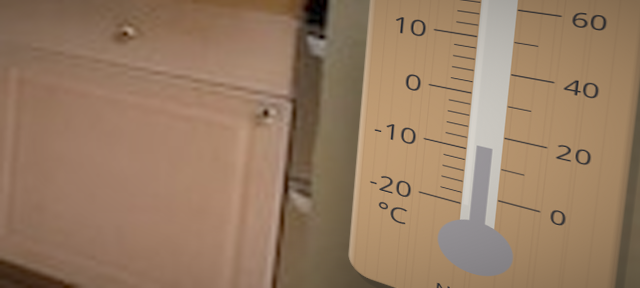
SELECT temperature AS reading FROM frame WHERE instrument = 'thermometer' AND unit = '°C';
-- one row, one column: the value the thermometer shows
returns -9 °C
